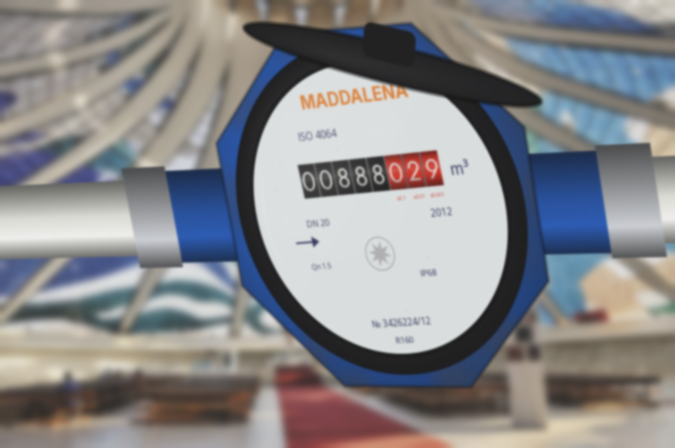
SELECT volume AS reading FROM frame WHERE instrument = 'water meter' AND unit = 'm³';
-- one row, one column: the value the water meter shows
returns 888.029 m³
